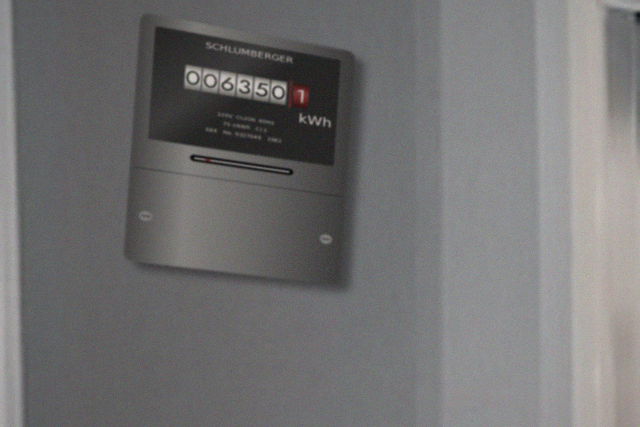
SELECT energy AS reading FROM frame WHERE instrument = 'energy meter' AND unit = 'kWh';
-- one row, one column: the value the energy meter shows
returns 6350.1 kWh
